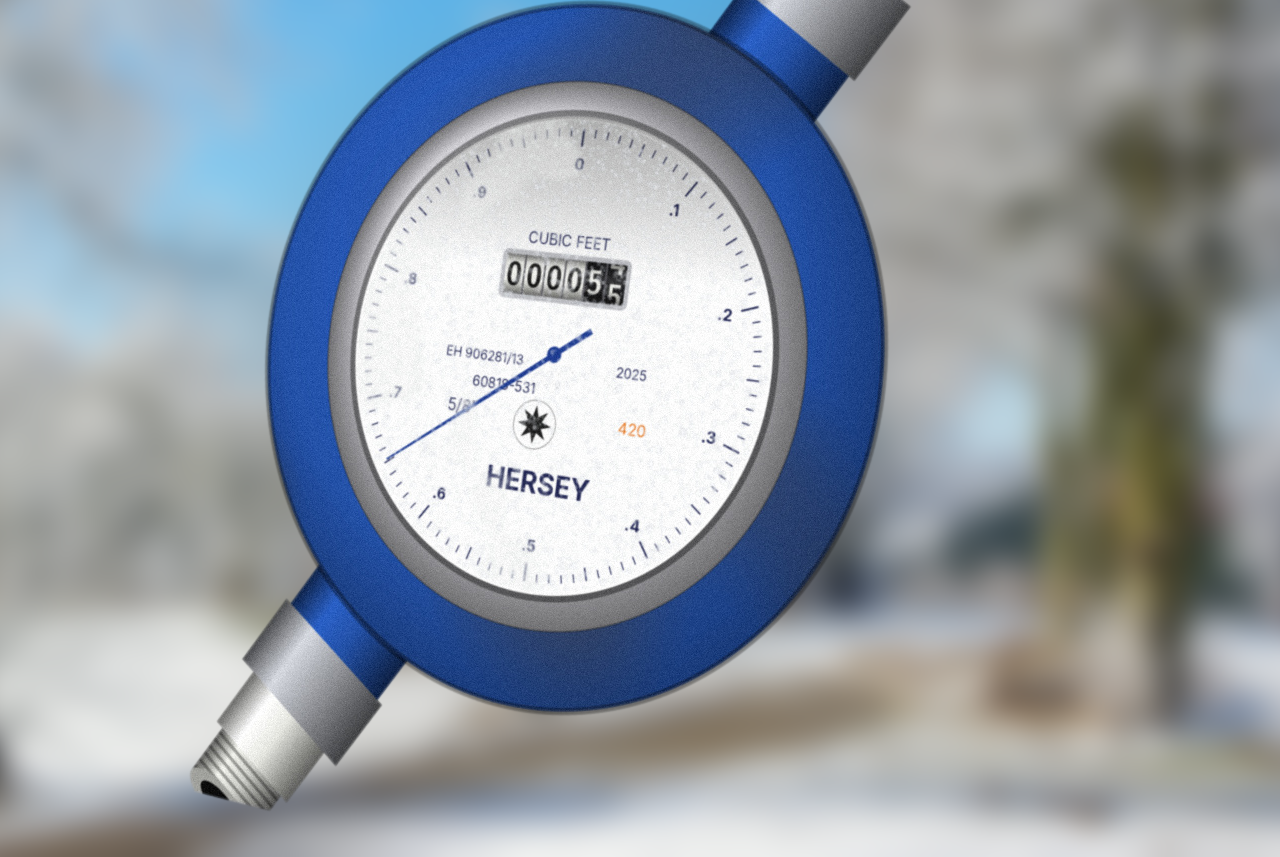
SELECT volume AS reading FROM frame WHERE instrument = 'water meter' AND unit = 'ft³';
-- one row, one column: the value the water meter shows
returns 54.65 ft³
